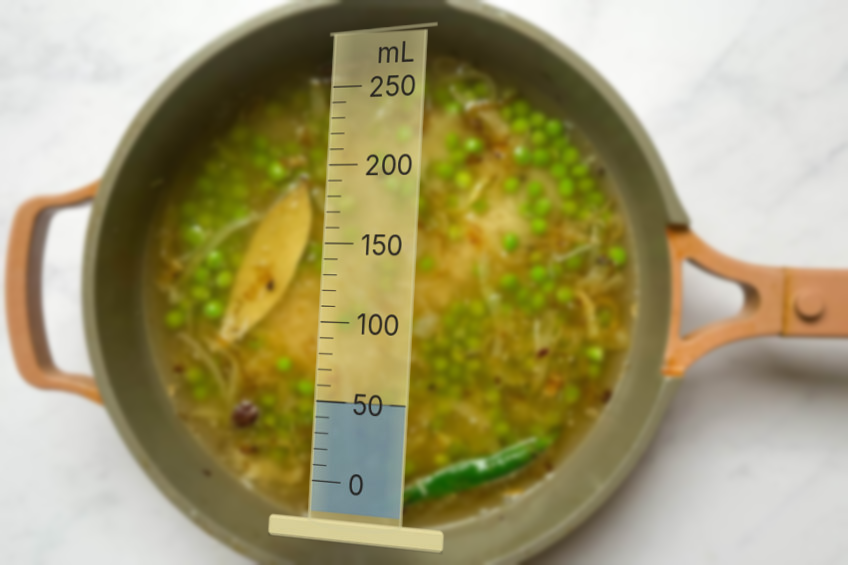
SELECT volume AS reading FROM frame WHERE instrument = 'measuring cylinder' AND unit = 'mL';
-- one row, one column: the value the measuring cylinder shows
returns 50 mL
